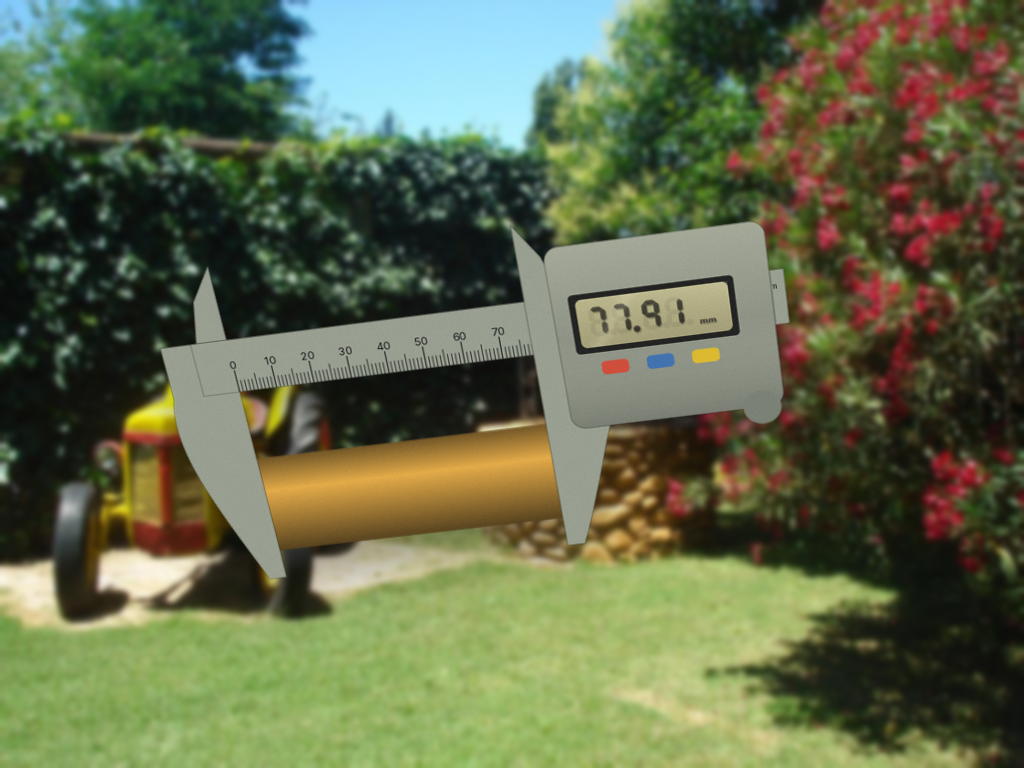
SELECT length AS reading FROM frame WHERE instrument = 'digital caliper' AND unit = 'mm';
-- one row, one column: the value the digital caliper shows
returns 77.91 mm
